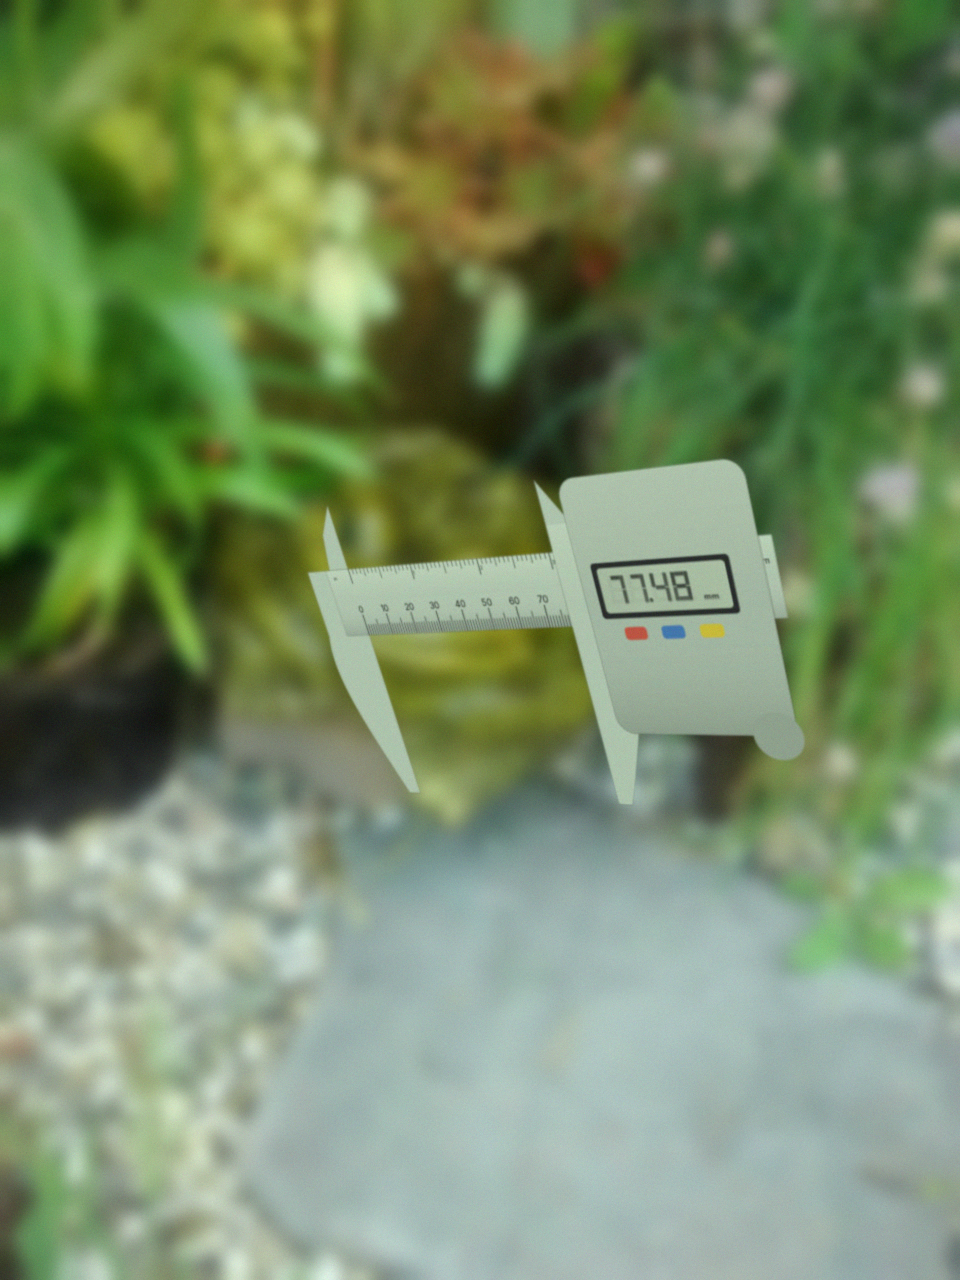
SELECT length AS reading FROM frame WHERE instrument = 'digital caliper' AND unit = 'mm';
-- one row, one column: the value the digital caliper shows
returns 77.48 mm
